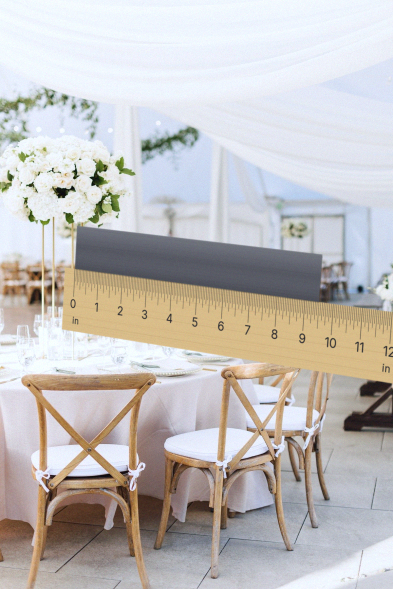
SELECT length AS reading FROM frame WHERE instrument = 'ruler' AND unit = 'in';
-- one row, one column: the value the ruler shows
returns 9.5 in
